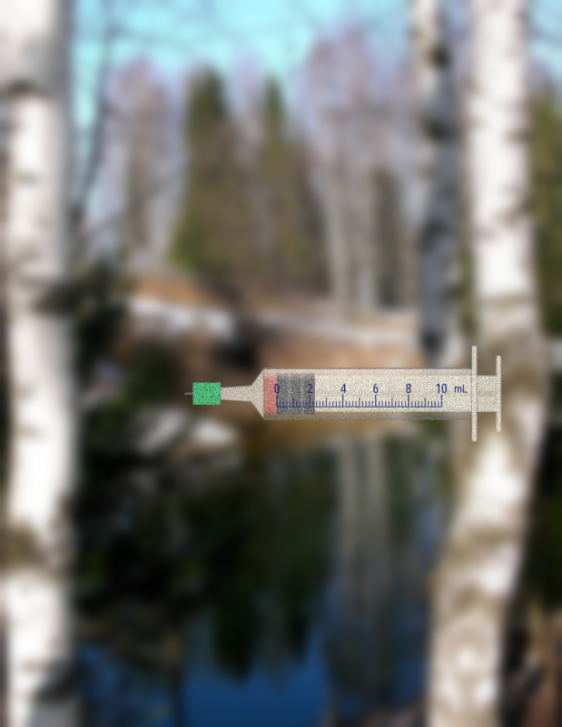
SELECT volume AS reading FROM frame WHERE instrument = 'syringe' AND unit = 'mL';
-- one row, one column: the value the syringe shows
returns 0 mL
